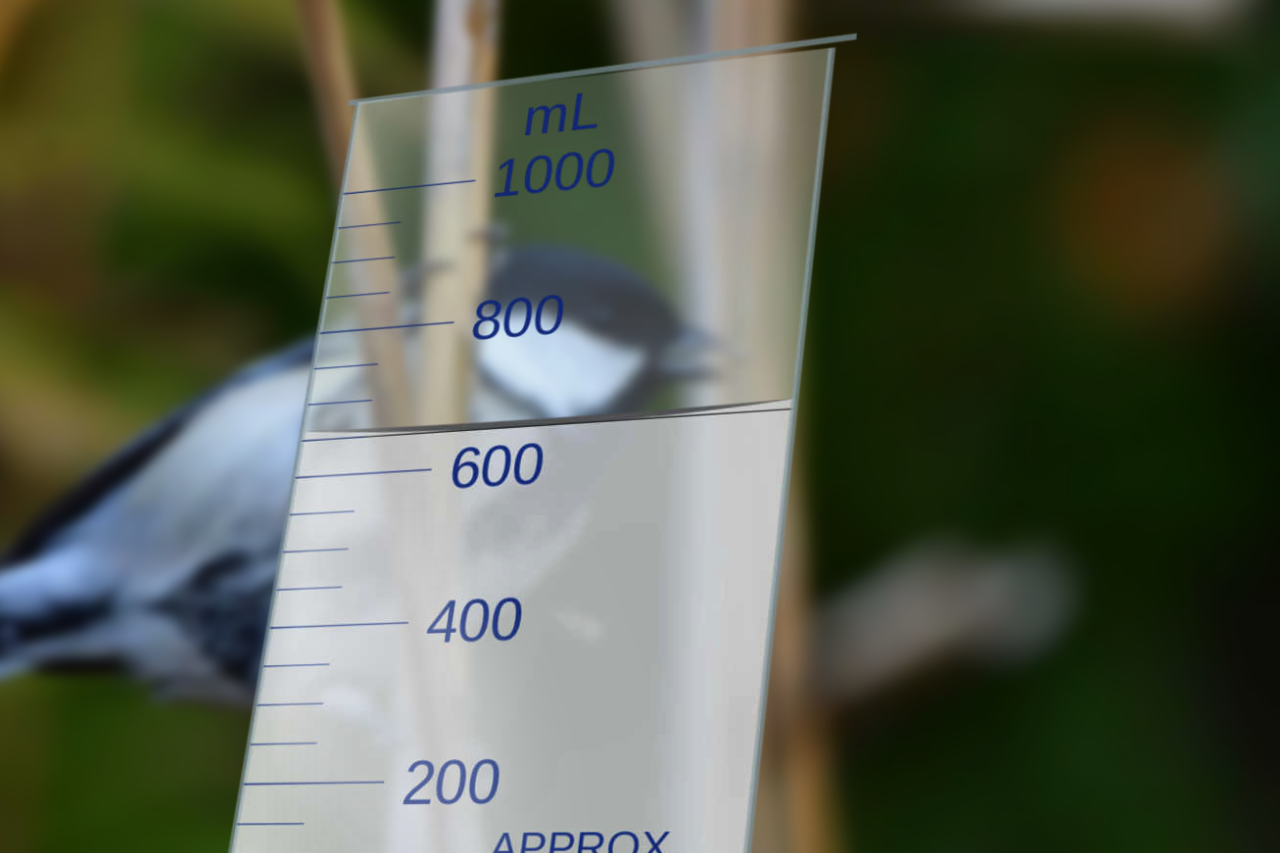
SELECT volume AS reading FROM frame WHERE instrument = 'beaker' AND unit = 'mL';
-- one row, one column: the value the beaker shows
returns 650 mL
